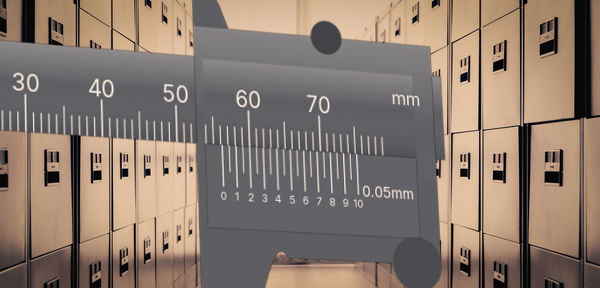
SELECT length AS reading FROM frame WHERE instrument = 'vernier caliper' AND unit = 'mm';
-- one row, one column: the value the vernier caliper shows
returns 56.2 mm
